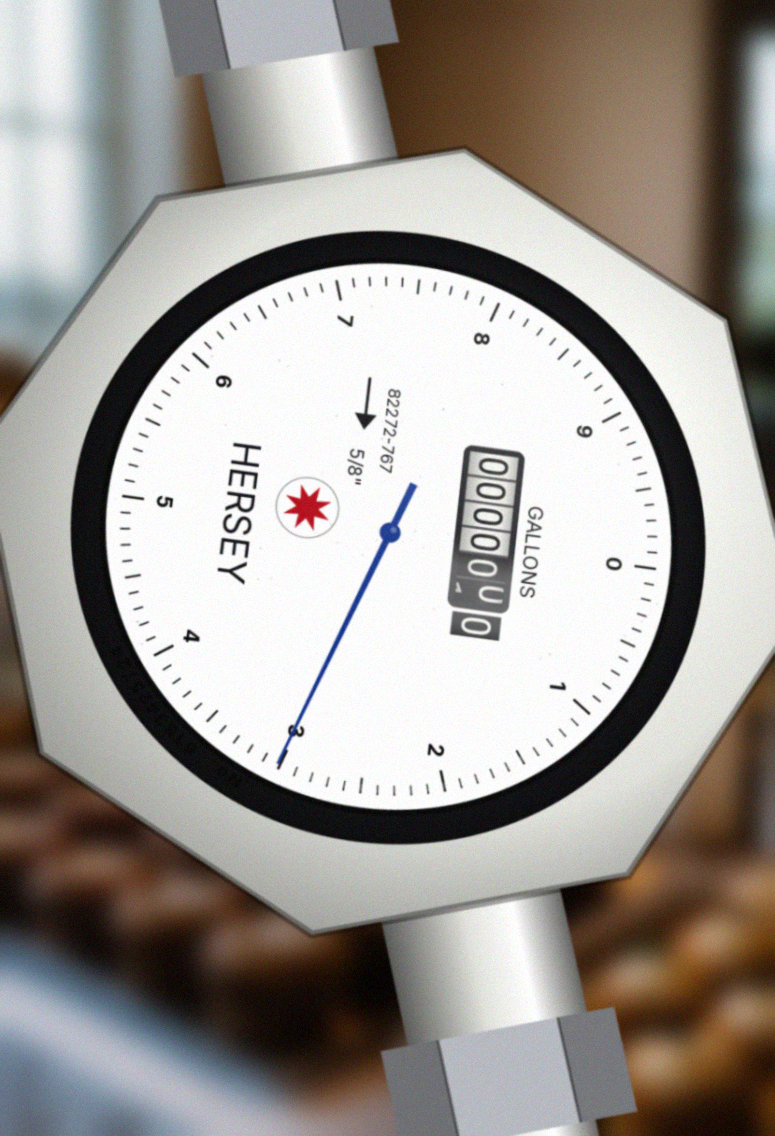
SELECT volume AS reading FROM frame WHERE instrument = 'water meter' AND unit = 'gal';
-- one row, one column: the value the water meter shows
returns 3.0 gal
